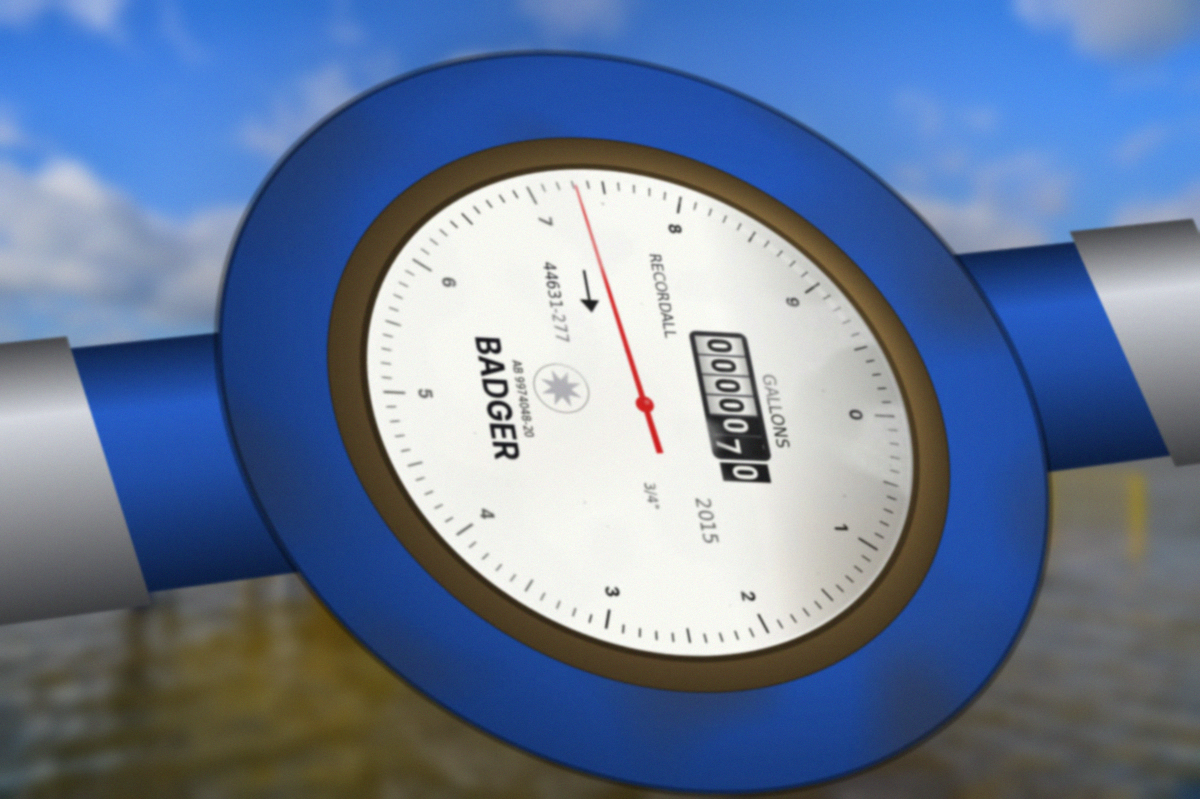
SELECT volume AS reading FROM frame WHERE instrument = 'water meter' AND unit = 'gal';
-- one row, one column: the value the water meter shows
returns 67.3 gal
